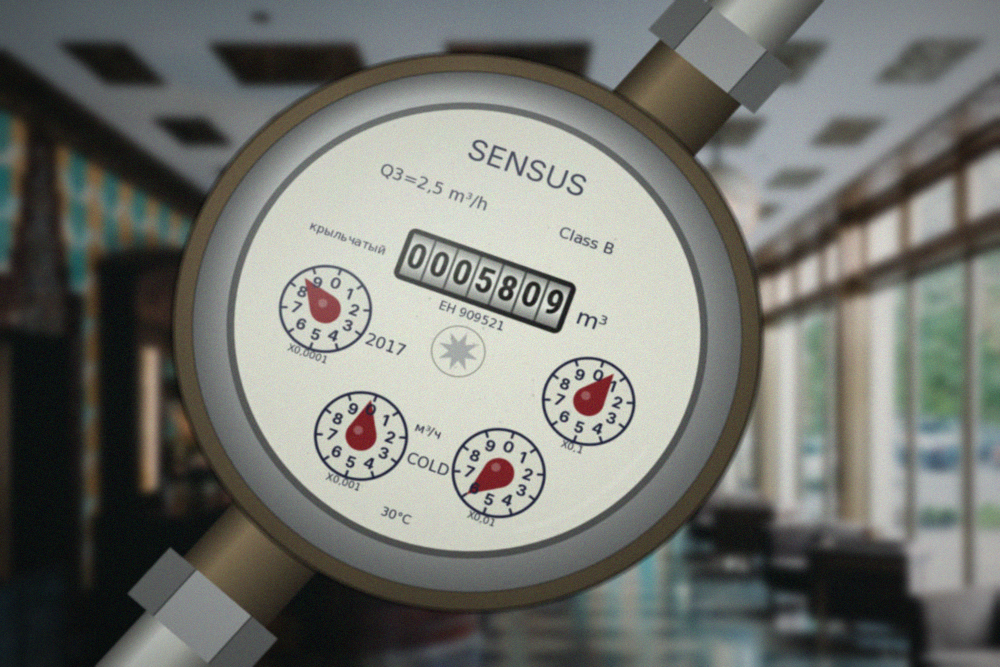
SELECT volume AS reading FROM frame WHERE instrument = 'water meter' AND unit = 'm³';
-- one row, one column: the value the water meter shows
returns 5809.0598 m³
